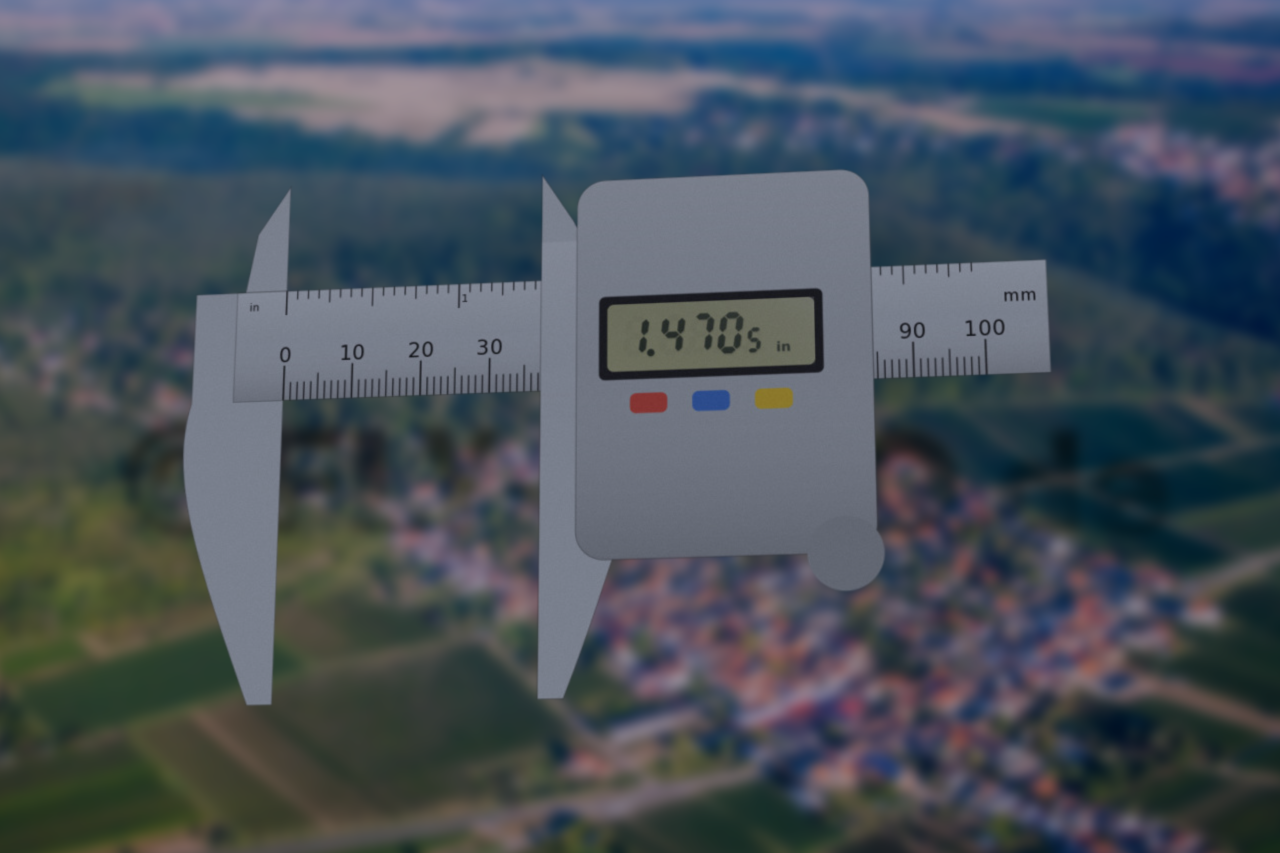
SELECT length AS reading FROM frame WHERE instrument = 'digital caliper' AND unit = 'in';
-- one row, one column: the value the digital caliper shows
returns 1.4705 in
